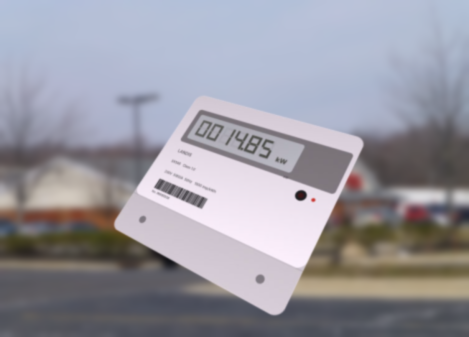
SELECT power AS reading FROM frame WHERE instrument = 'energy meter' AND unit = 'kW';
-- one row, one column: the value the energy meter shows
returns 14.85 kW
